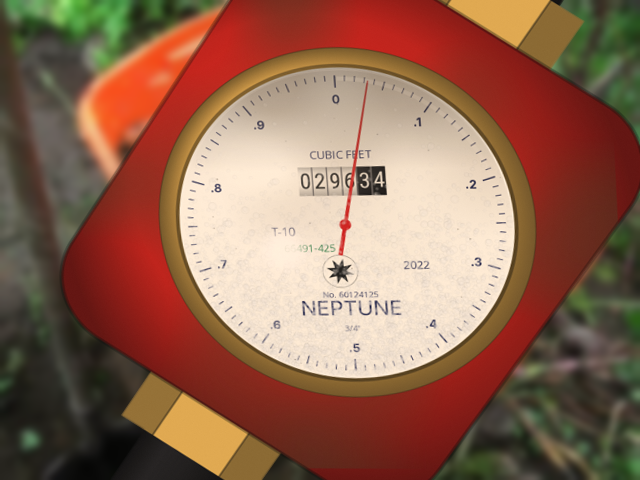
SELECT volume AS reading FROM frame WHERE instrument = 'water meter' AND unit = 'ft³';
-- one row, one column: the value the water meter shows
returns 29634.03 ft³
